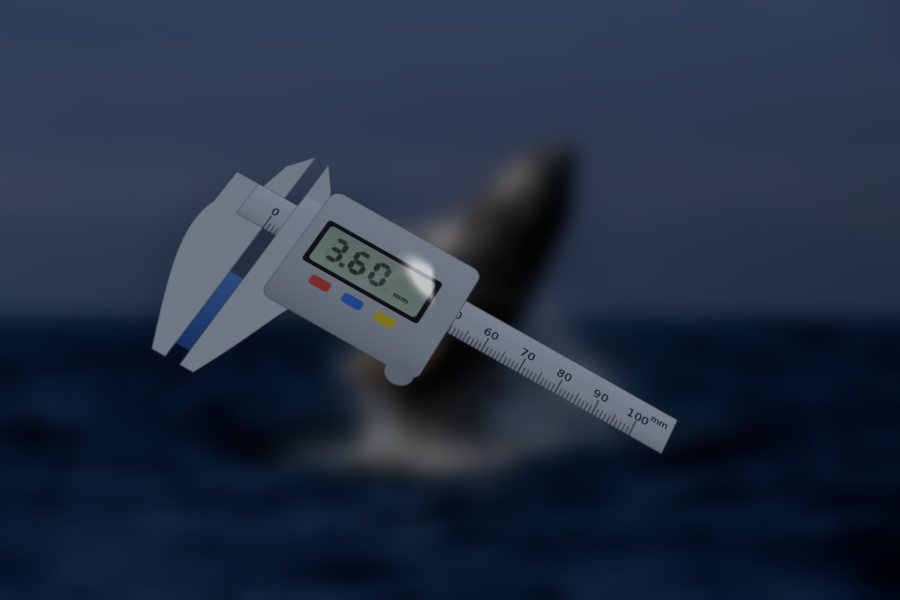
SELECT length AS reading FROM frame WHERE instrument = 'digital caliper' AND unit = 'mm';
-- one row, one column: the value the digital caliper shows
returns 3.60 mm
